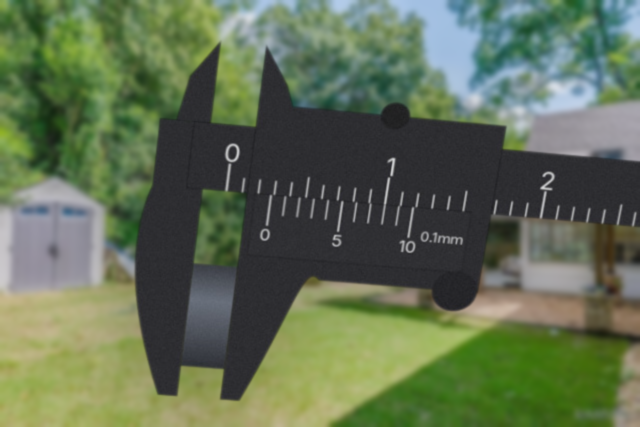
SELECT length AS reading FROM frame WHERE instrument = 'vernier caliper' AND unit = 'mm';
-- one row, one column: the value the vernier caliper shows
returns 2.8 mm
